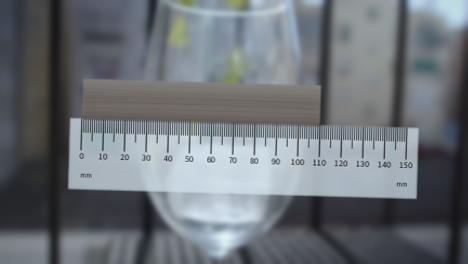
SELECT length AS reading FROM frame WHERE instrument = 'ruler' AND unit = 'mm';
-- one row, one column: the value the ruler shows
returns 110 mm
